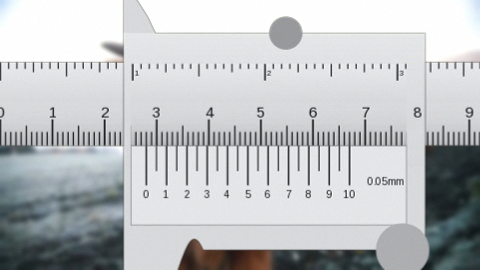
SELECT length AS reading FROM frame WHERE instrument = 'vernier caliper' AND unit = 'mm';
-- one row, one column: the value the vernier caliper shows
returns 28.0 mm
